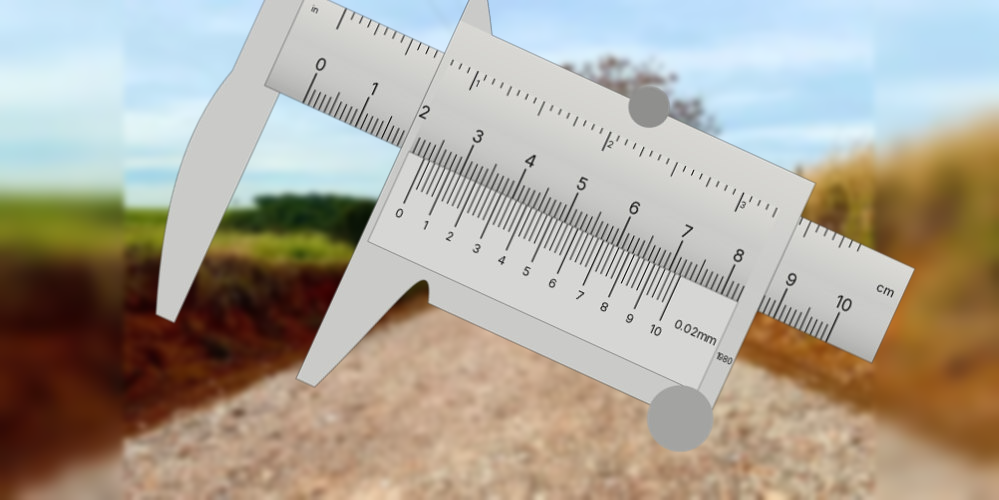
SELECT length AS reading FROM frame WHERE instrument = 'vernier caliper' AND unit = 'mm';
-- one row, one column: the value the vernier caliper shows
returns 23.2 mm
